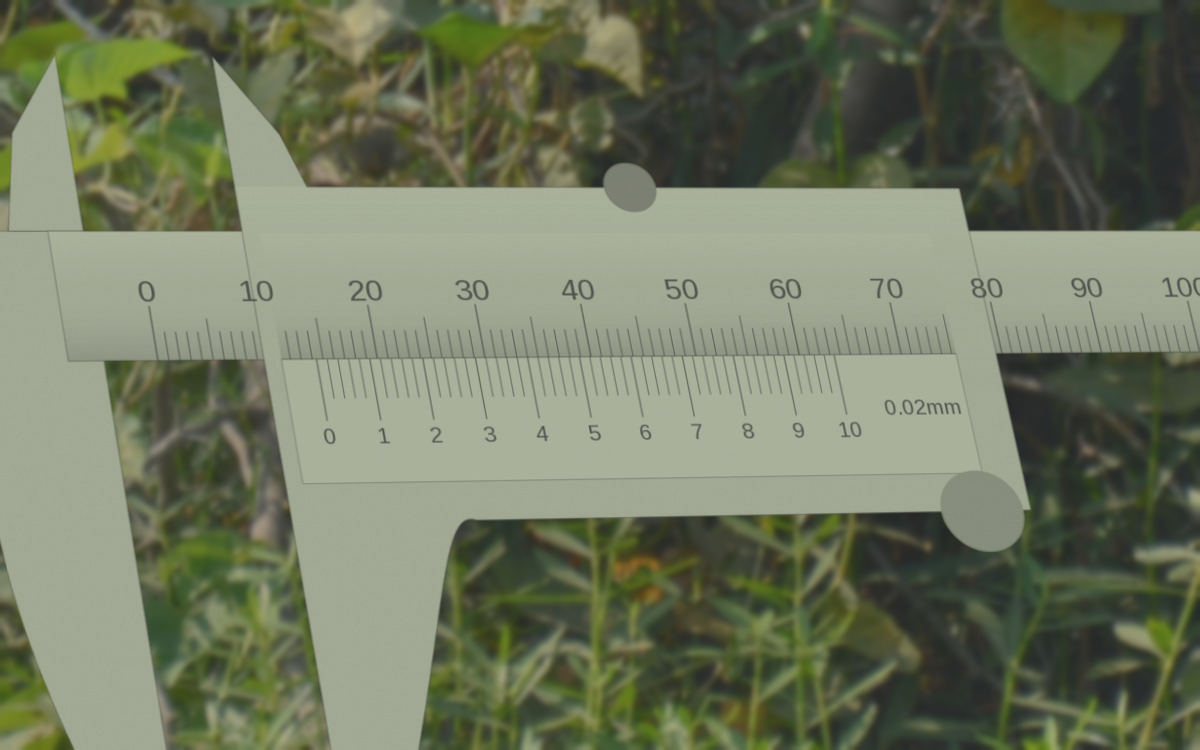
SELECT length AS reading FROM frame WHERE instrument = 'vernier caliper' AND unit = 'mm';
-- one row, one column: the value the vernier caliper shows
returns 14.4 mm
